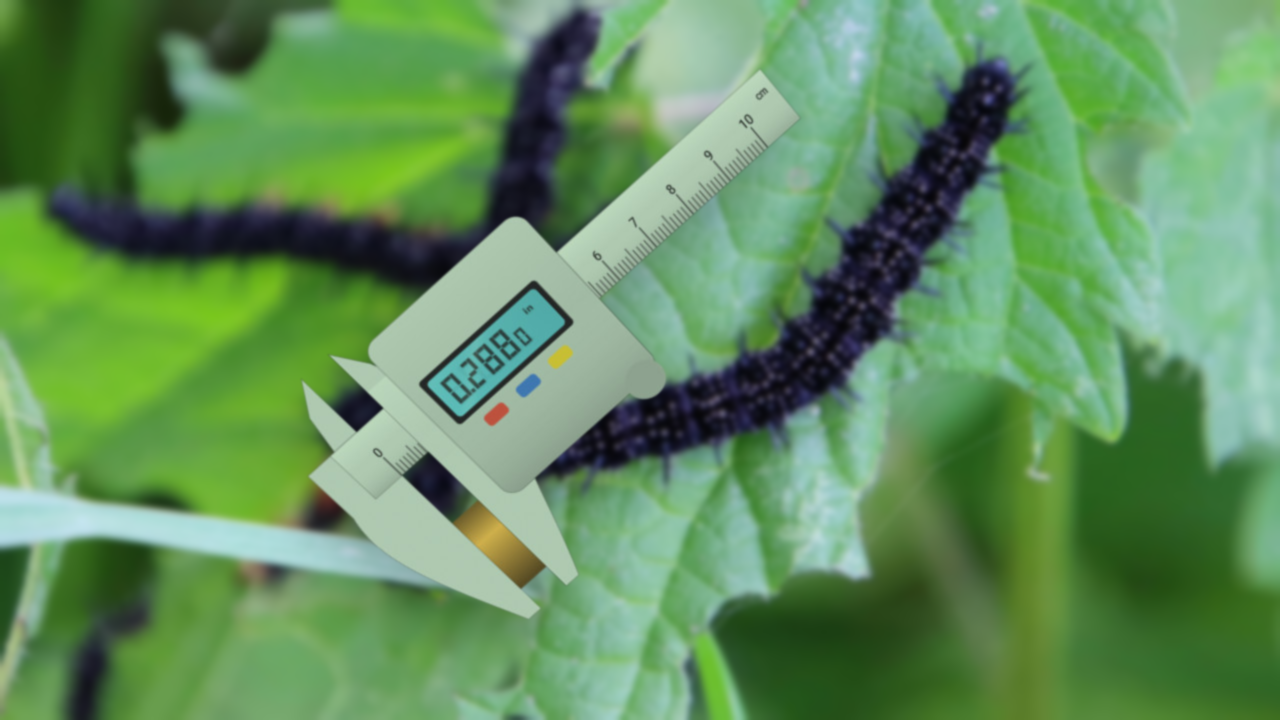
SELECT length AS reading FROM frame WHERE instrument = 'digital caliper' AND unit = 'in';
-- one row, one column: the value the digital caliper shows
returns 0.2880 in
